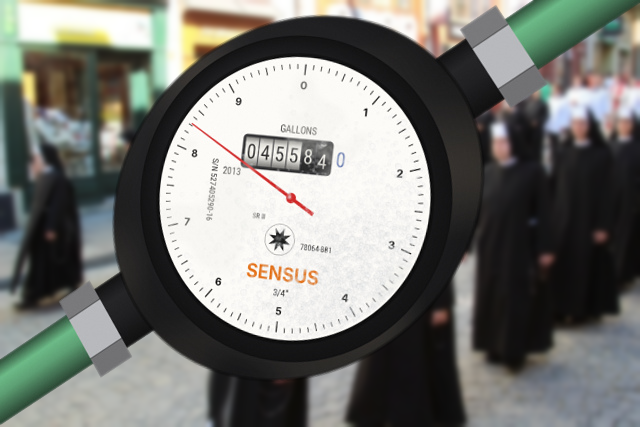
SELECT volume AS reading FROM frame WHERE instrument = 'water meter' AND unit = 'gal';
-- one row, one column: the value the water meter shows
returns 455838.3 gal
